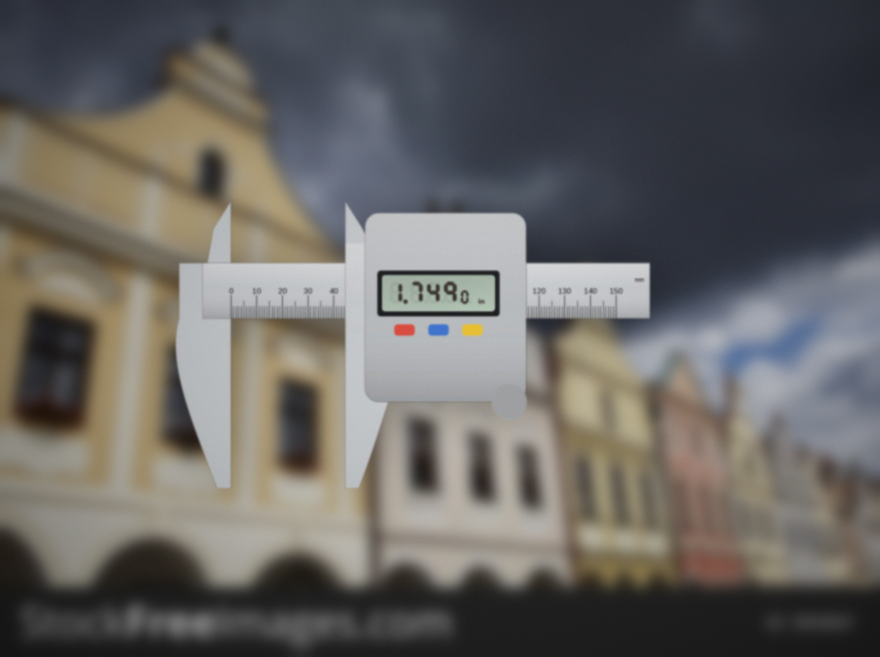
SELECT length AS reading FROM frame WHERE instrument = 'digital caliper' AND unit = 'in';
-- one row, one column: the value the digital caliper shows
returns 1.7490 in
